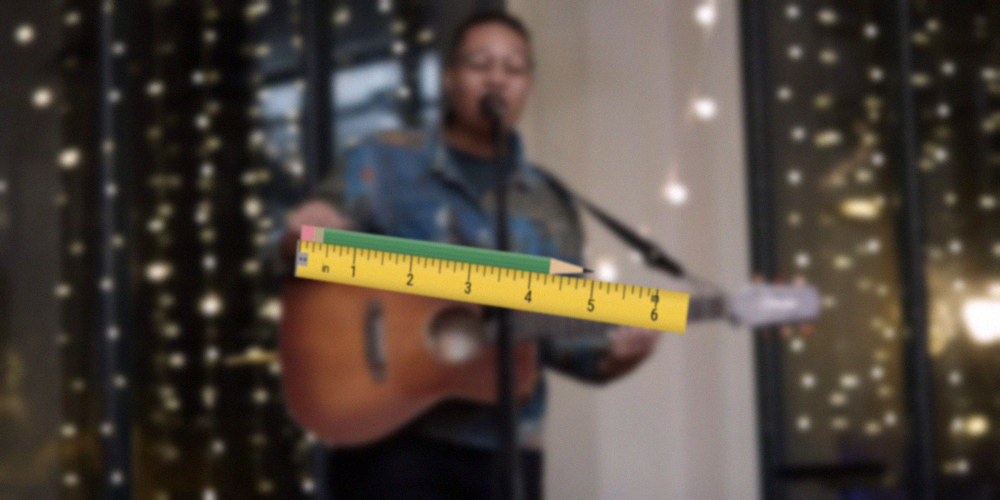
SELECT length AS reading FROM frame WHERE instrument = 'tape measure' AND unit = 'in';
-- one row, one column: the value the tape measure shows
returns 5 in
